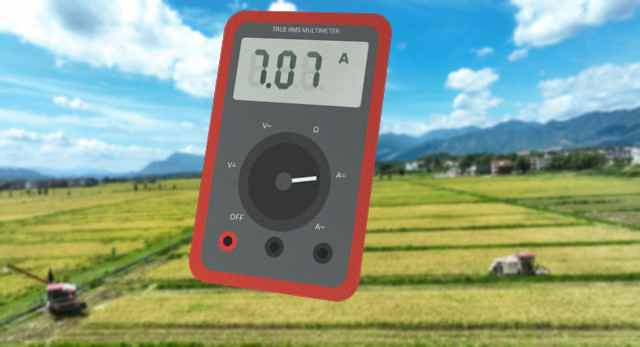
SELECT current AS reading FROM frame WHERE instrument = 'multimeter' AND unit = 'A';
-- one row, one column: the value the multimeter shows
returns 7.07 A
